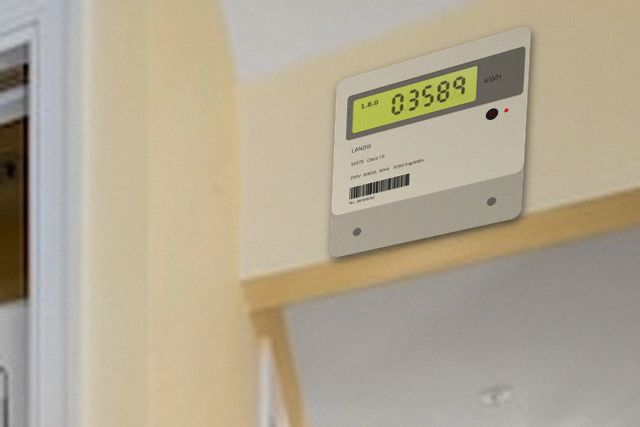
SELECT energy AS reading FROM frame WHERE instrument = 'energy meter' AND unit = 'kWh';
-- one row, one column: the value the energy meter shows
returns 3589 kWh
